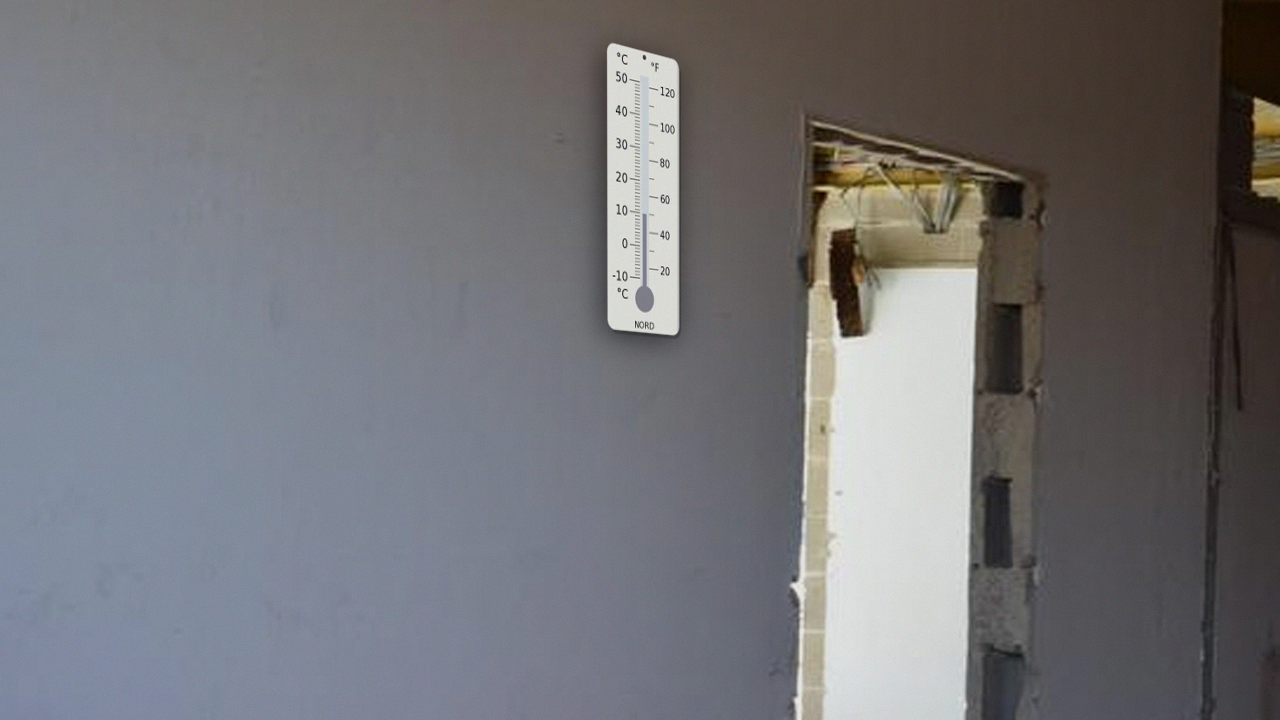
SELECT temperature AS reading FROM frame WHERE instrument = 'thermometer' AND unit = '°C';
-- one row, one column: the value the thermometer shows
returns 10 °C
